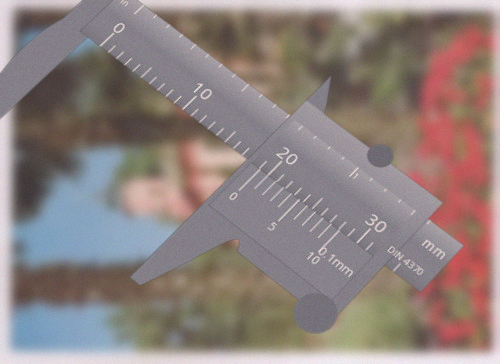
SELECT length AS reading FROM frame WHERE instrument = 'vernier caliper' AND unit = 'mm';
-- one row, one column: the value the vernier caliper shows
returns 19.1 mm
